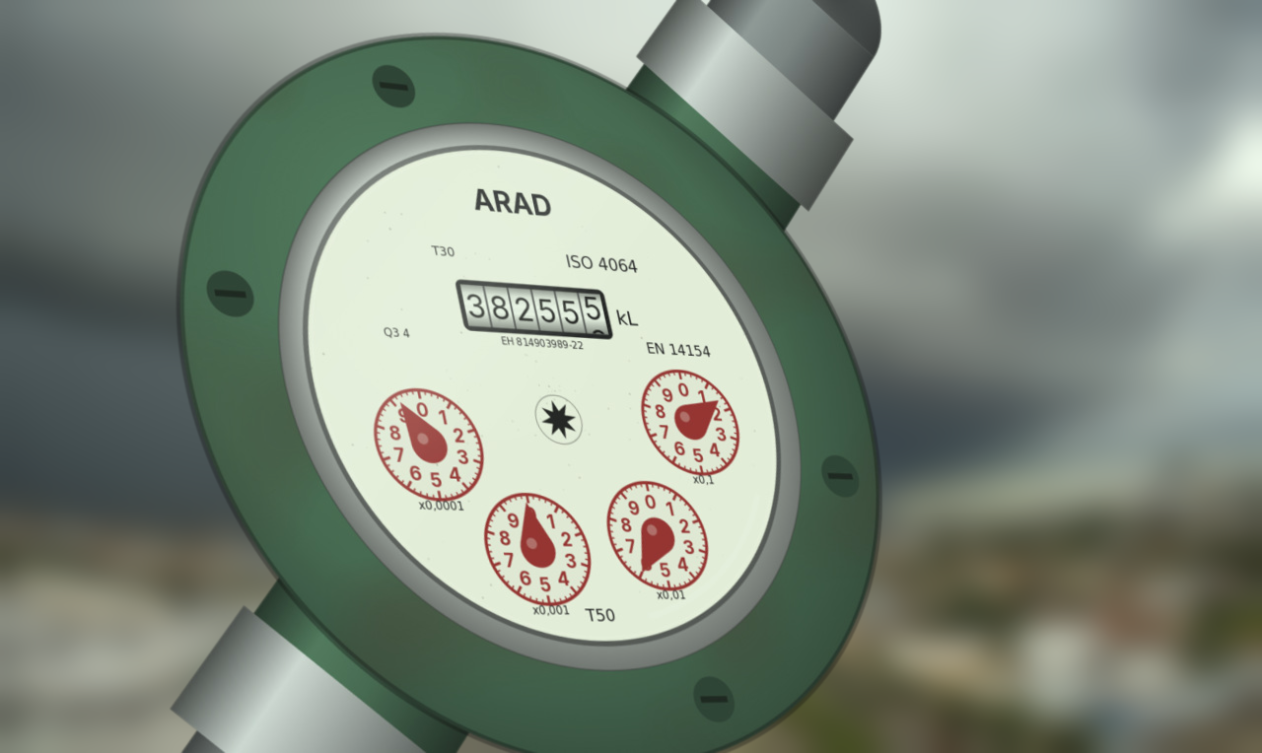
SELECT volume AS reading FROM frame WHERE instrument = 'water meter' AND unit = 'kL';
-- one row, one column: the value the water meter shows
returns 382555.1599 kL
